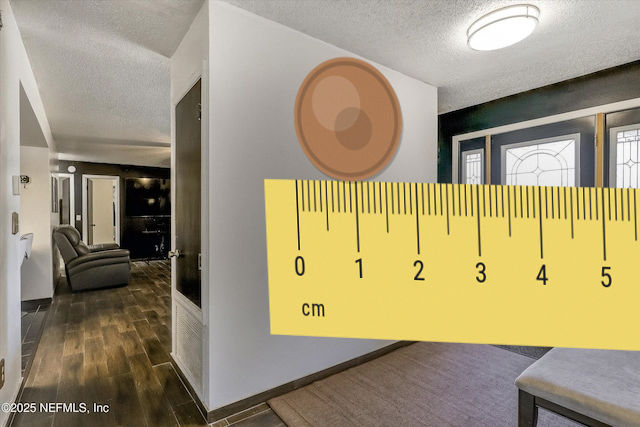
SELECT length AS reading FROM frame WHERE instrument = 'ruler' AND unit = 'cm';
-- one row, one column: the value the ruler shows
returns 1.8 cm
